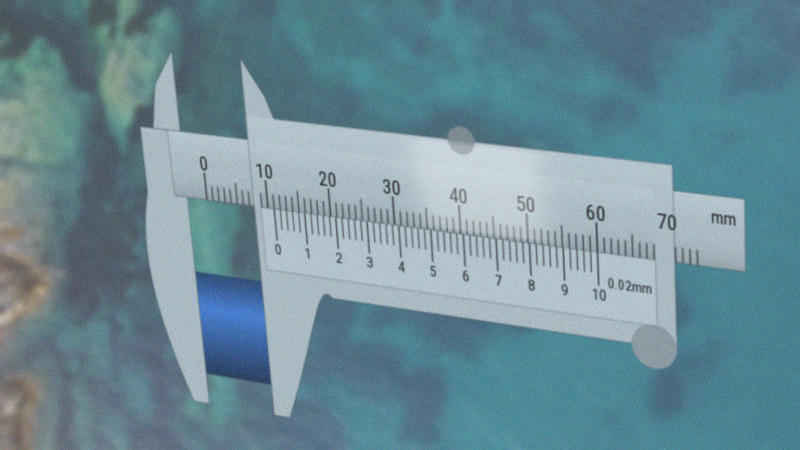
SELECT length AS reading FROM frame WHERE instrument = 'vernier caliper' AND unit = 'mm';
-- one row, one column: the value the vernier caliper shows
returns 11.0 mm
